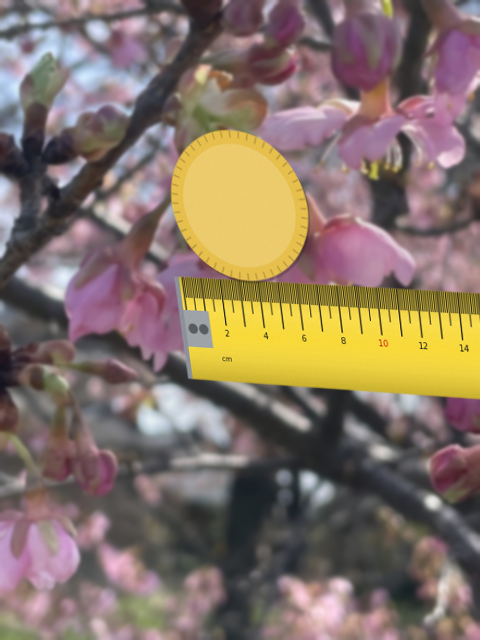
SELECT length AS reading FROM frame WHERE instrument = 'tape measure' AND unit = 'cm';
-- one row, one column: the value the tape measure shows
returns 7 cm
